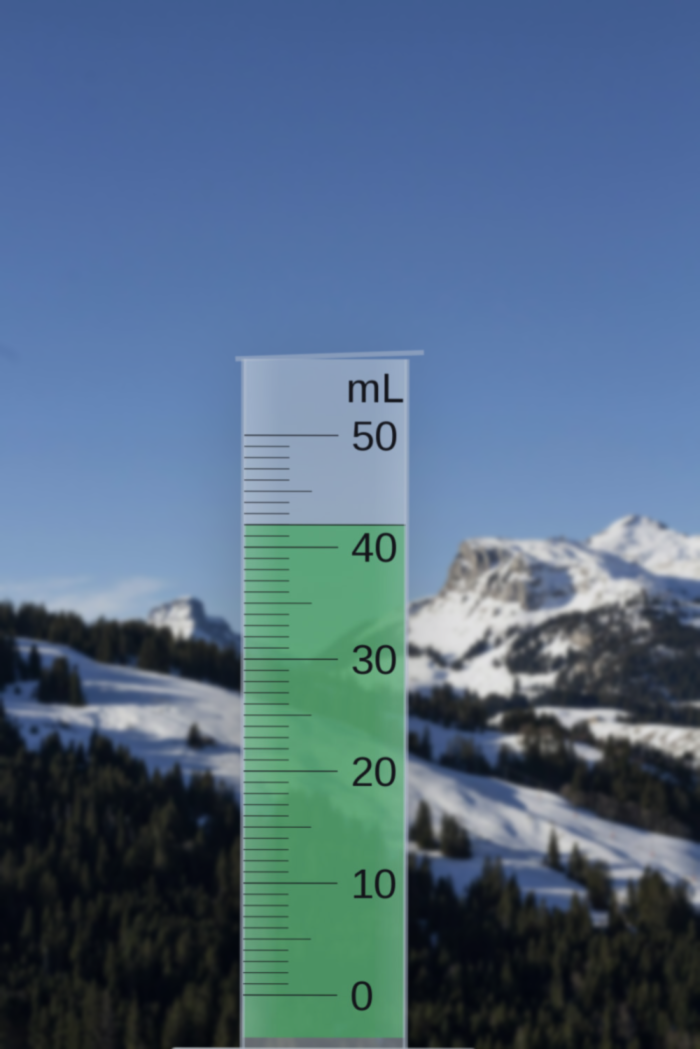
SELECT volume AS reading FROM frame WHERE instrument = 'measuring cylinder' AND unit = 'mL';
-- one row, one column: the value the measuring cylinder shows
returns 42 mL
